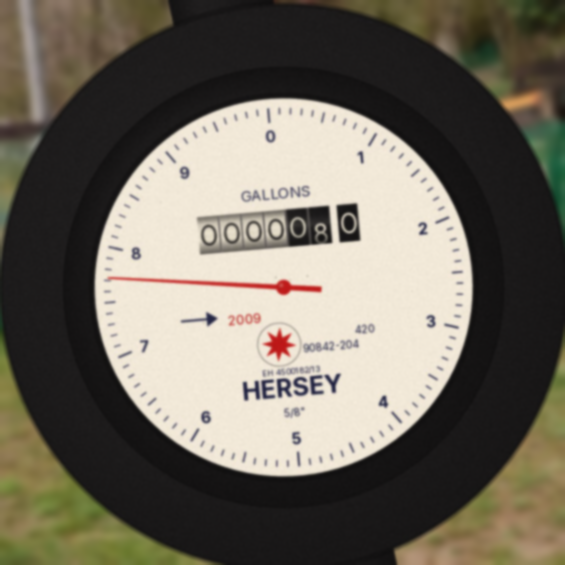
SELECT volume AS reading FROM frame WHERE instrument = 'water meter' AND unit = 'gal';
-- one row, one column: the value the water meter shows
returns 77.7 gal
